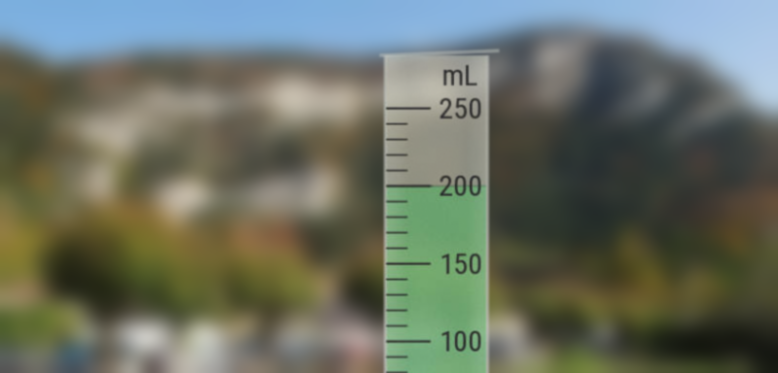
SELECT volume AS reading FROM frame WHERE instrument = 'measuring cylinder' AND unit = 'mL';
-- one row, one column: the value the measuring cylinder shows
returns 200 mL
